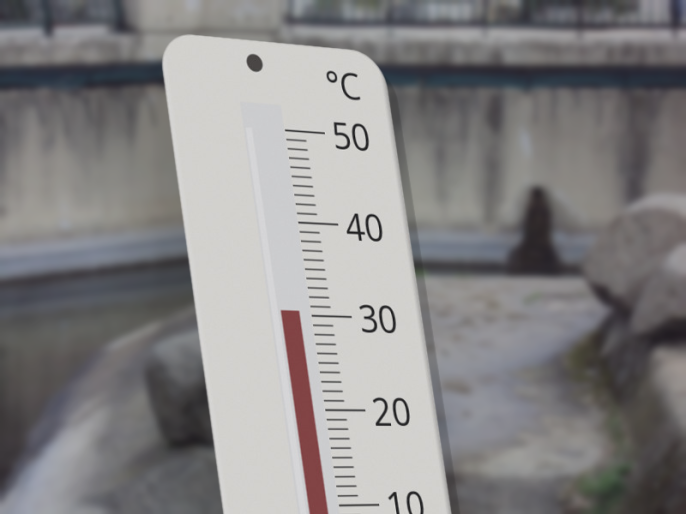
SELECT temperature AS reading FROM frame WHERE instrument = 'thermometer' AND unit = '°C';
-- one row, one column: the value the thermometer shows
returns 30.5 °C
